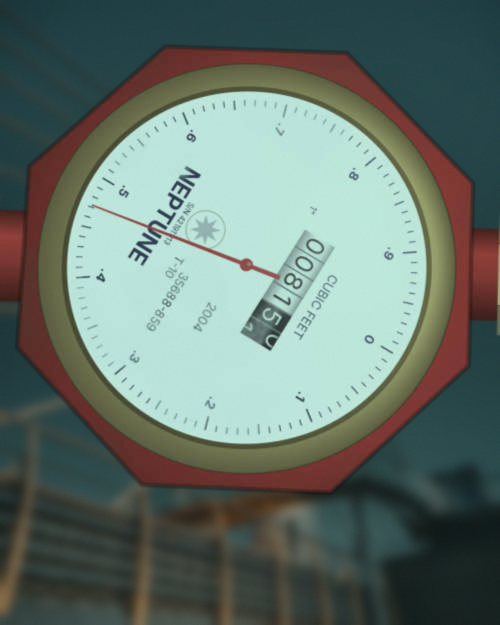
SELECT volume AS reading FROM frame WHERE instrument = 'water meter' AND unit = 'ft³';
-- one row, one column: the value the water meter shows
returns 8150.47 ft³
